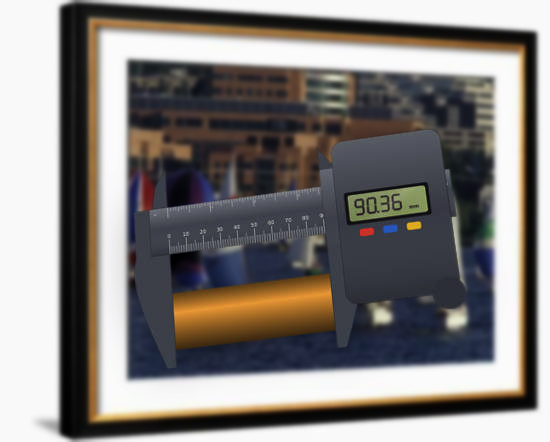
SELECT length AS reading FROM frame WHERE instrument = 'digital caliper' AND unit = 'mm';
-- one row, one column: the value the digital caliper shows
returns 90.36 mm
